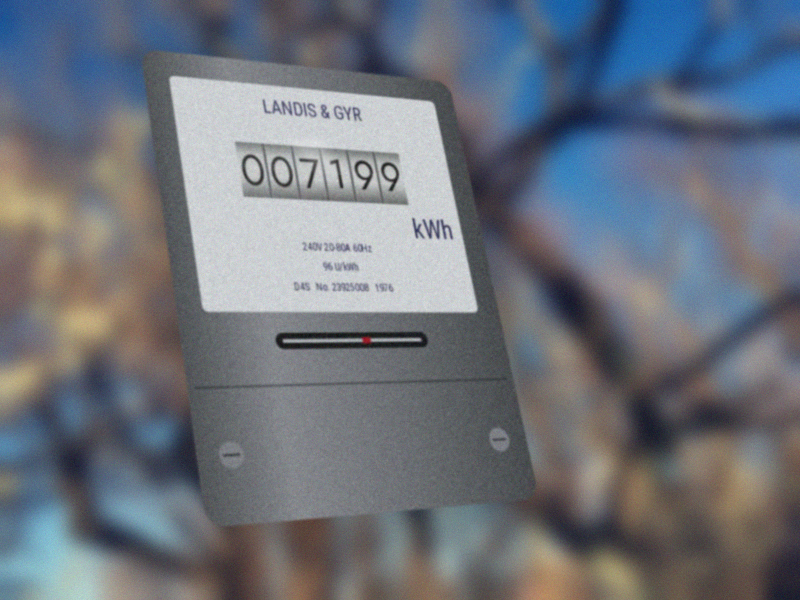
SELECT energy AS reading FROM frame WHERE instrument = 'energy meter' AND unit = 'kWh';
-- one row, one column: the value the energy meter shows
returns 7199 kWh
